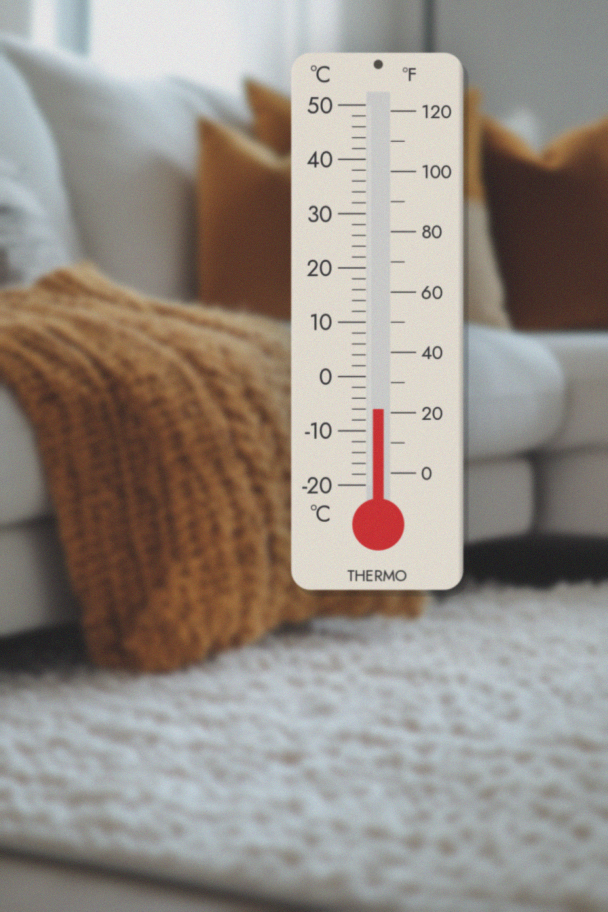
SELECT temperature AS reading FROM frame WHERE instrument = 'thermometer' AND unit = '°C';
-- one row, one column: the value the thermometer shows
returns -6 °C
